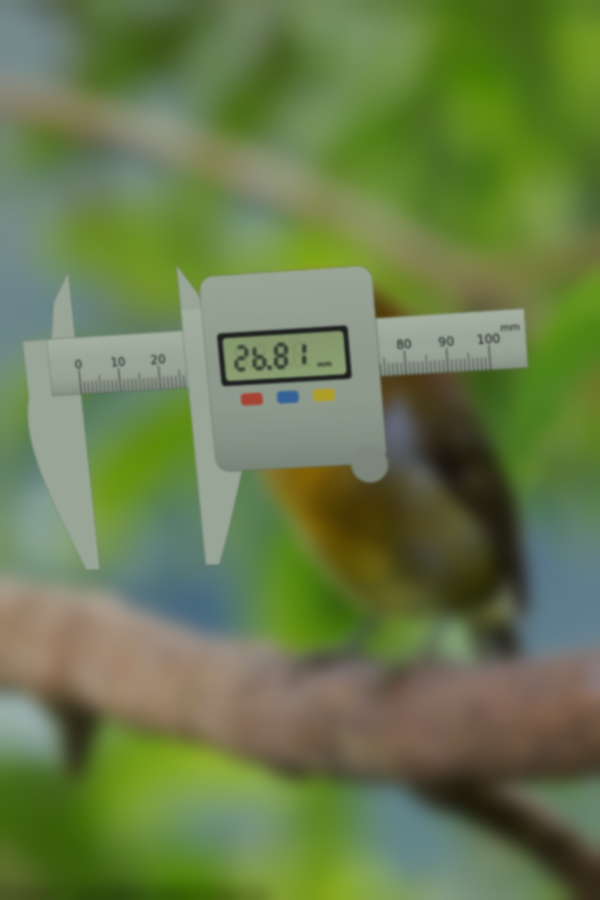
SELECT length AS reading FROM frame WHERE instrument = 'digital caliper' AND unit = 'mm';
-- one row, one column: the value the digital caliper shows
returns 26.81 mm
